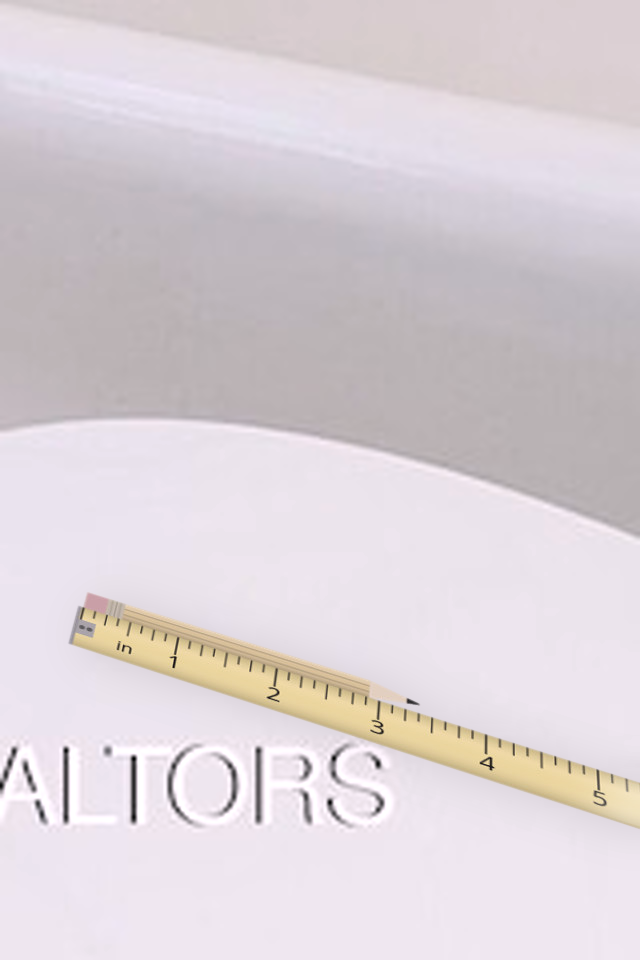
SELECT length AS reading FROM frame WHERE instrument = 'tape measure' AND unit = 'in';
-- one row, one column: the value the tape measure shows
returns 3.375 in
